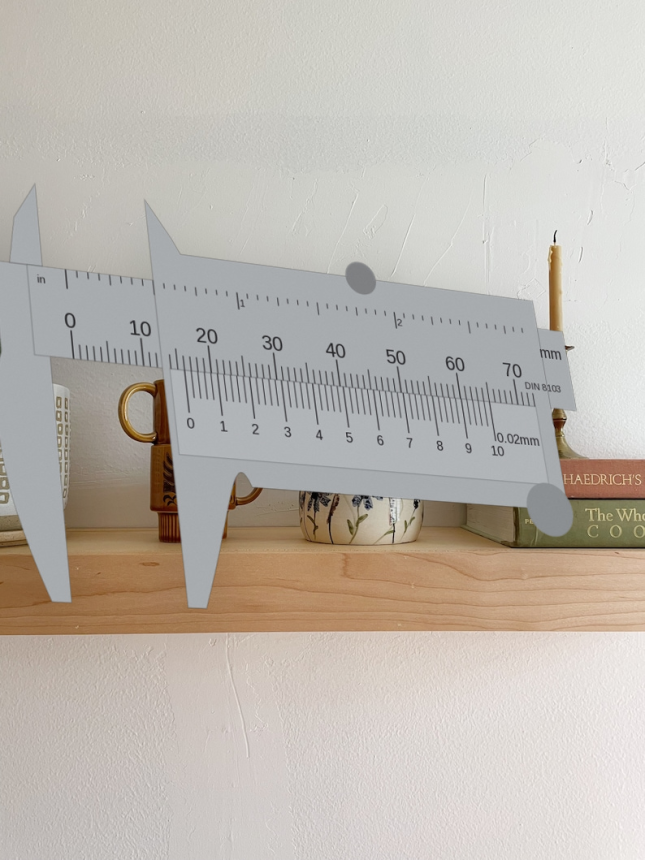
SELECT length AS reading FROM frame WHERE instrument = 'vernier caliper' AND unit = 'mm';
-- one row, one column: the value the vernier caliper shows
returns 16.0 mm
